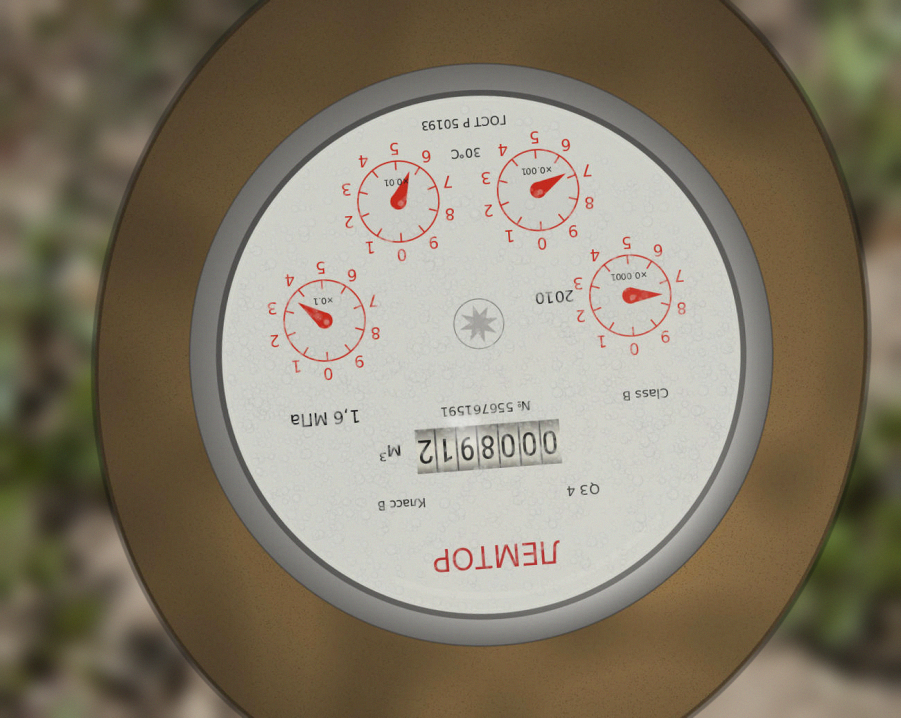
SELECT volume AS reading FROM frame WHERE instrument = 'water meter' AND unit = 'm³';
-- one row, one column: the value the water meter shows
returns 8912.3567 m³
